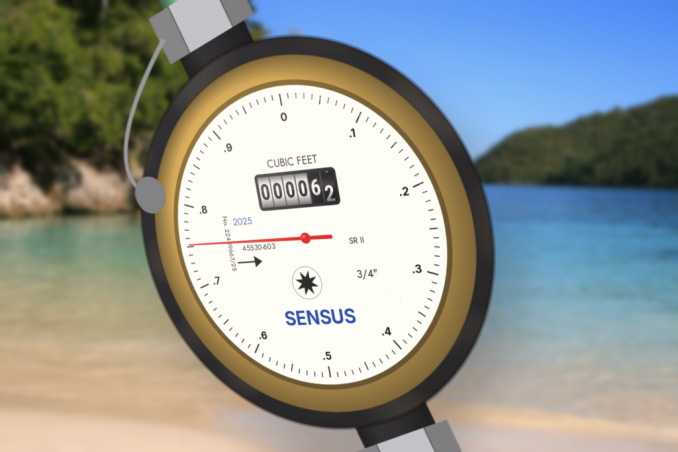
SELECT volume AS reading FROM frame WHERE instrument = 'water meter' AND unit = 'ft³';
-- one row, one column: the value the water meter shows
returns 61.75 ft³
